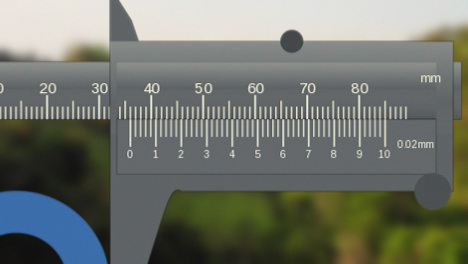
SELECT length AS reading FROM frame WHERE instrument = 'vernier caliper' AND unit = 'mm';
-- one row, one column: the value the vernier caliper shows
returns 36.0 mm
